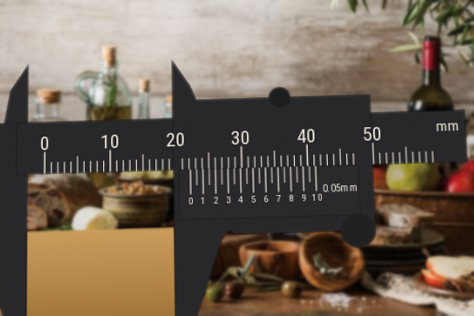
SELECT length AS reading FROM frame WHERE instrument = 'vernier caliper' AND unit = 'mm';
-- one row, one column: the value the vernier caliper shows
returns 22.2 mm
